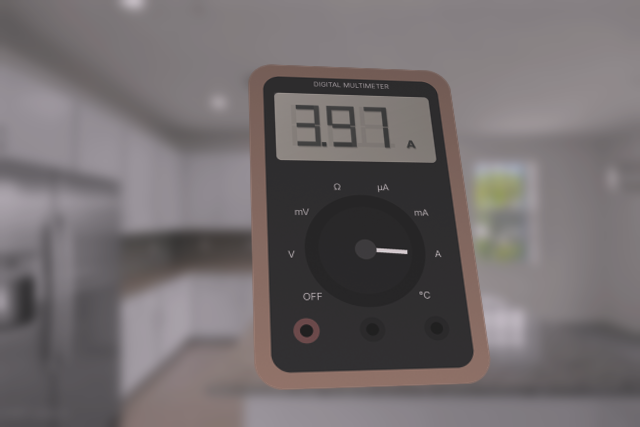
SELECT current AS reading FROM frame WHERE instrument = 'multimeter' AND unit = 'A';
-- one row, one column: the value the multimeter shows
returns 3.97 A
